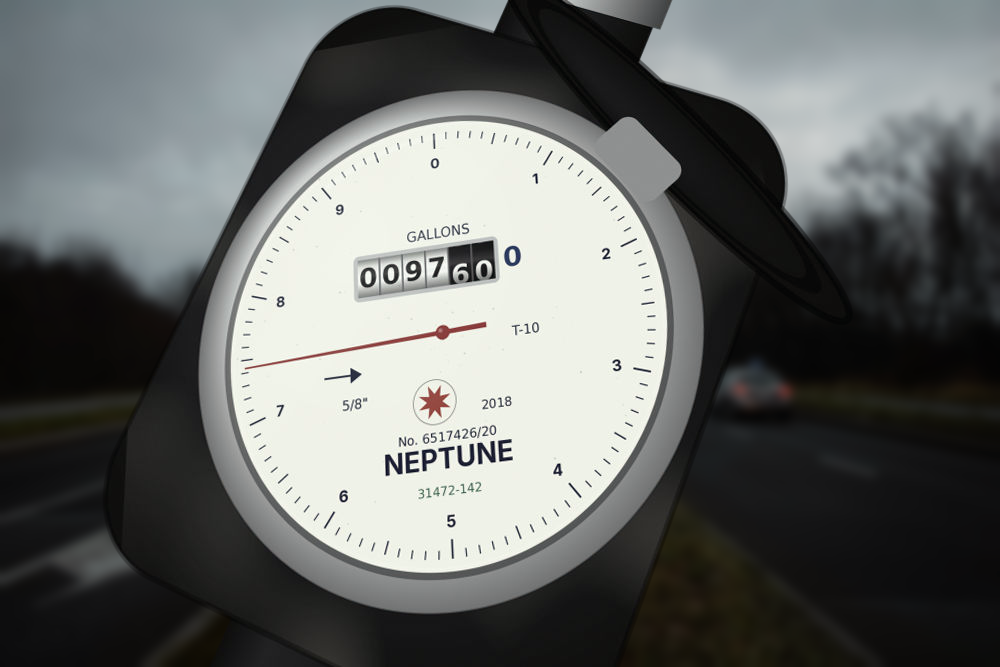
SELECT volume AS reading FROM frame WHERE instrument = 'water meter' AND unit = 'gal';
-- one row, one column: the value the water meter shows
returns 97597.4 gal
